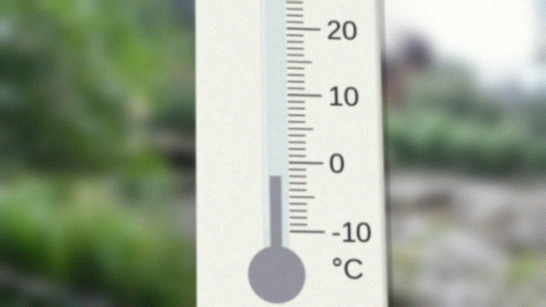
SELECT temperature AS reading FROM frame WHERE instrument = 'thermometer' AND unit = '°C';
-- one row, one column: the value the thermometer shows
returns -2 °C
